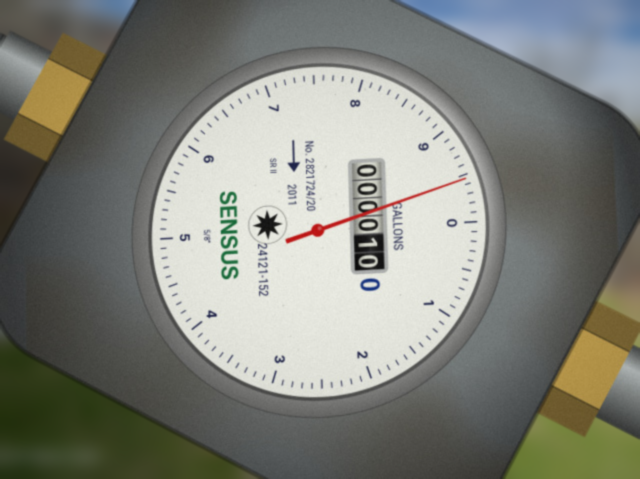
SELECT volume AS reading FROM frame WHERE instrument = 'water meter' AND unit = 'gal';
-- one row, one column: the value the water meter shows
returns 99.5 gal
